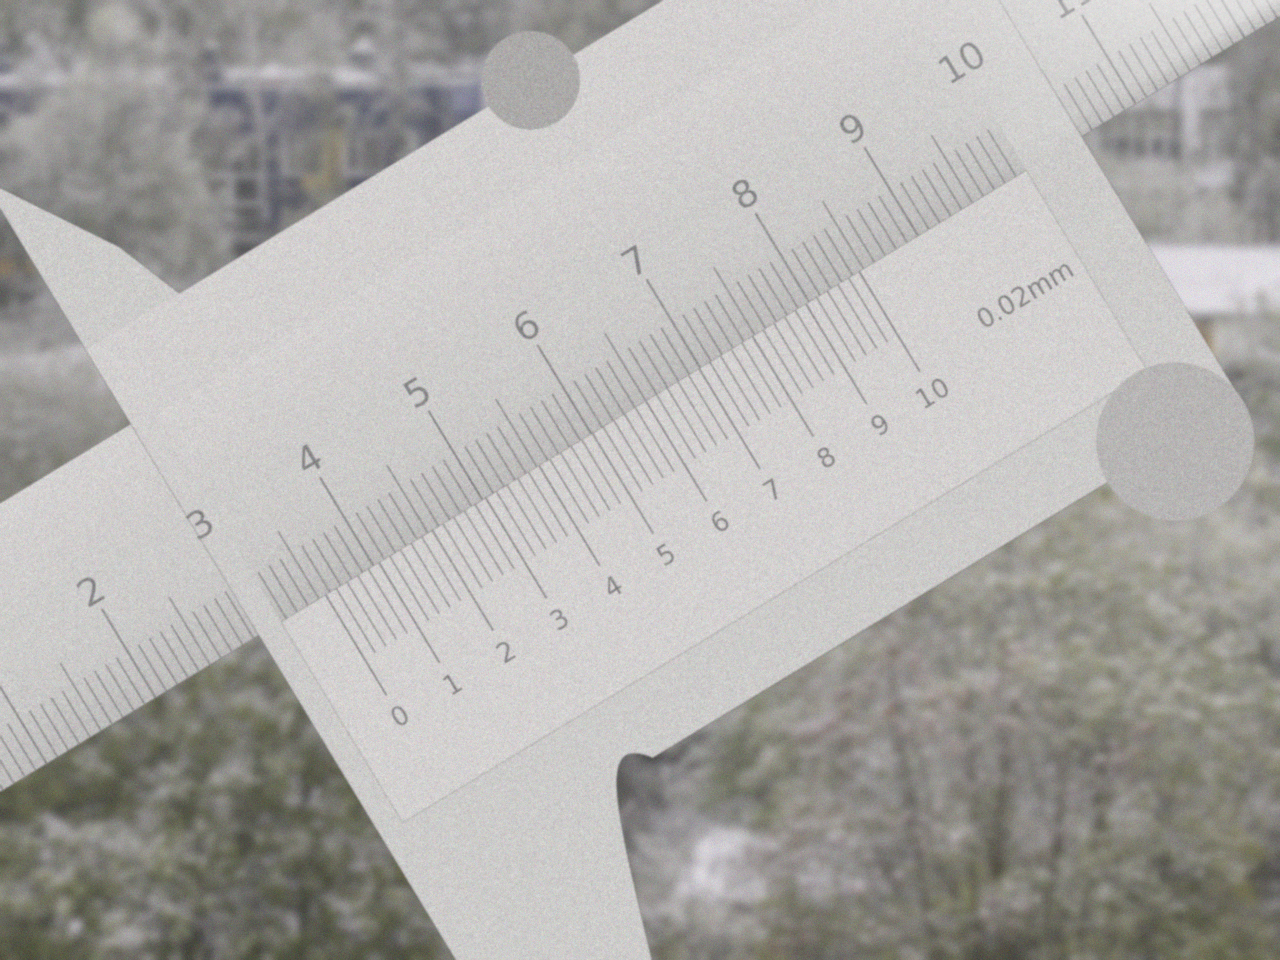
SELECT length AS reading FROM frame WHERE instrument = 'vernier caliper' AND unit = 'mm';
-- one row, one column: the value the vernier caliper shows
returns 35.6 mm
